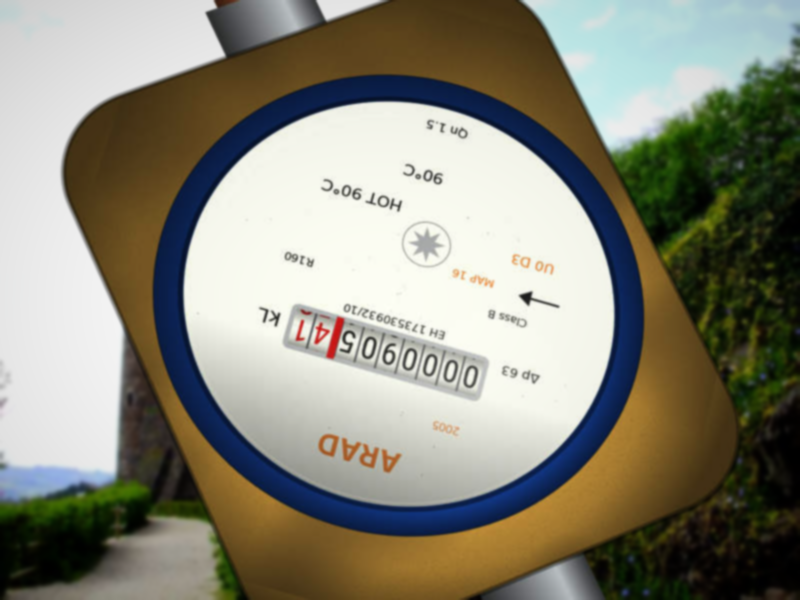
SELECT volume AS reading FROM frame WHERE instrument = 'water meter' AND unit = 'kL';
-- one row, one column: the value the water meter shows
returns 905.41 kL
